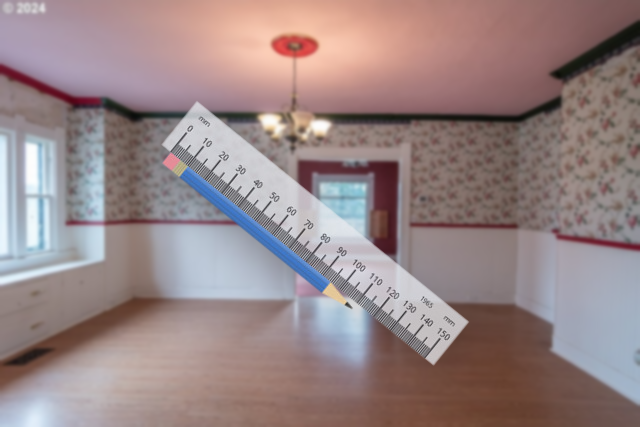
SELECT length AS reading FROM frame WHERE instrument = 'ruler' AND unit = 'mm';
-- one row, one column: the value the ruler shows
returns 110 mm
